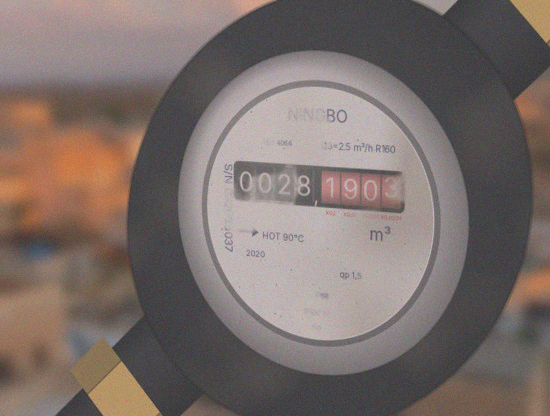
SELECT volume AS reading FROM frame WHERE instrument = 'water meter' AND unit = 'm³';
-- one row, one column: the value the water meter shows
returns 28.1903 m³
